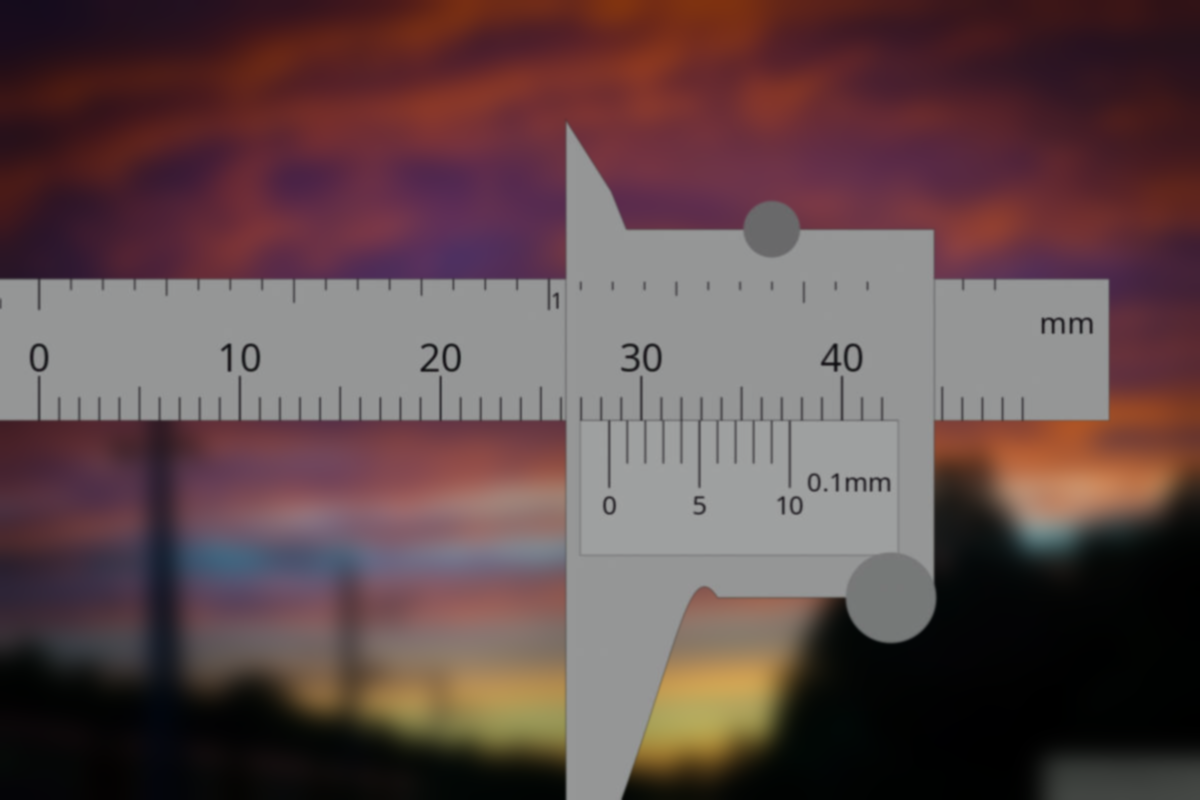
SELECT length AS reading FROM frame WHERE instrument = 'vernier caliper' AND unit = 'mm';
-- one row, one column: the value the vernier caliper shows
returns 28.4 mm
